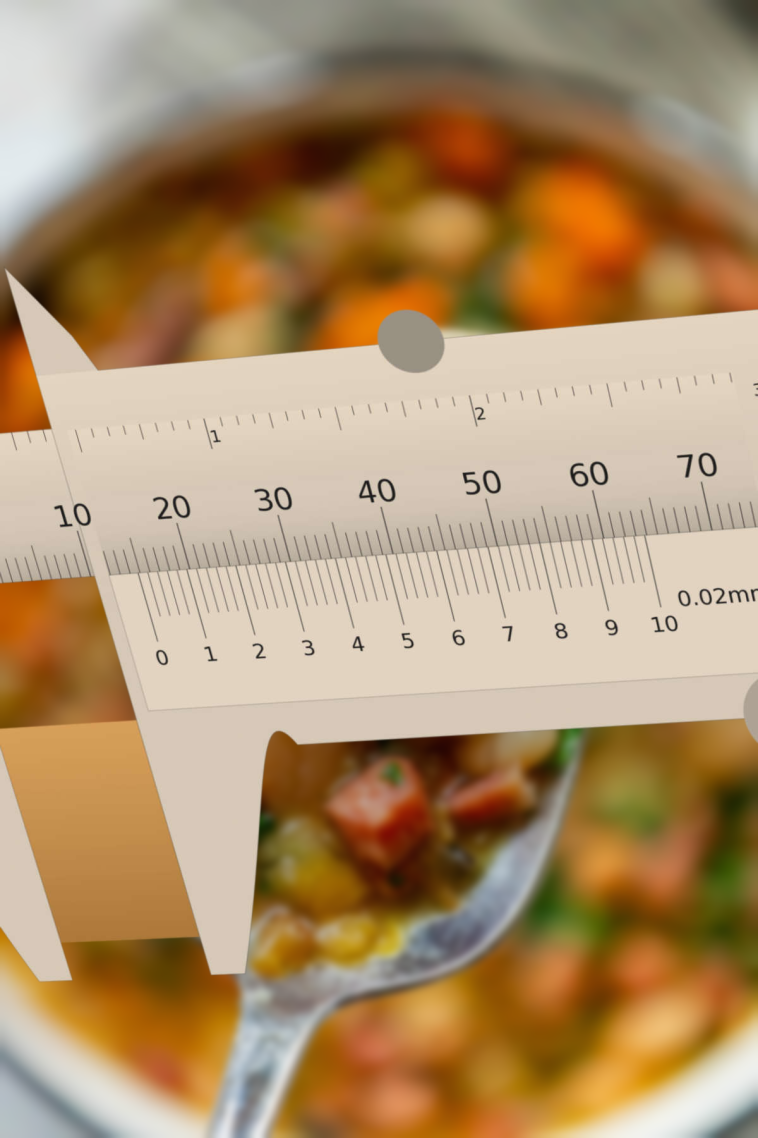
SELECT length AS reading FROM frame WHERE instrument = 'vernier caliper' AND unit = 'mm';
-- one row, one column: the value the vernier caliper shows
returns 14.8 mm
